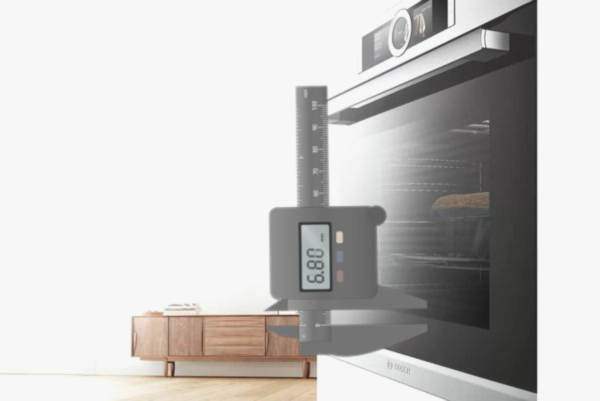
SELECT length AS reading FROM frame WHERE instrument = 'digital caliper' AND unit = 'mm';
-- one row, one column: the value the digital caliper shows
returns 6.80 mm
